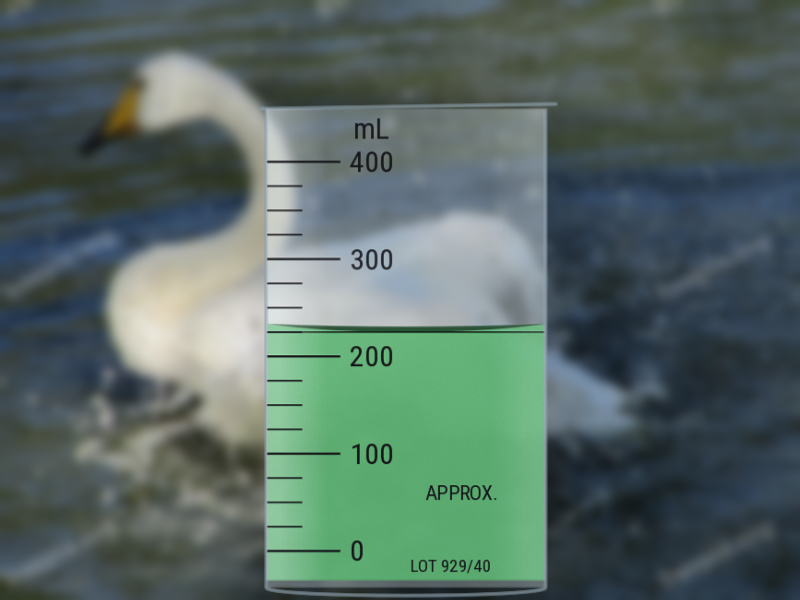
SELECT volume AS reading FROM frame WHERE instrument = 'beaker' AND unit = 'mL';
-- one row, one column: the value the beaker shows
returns 225 mL
